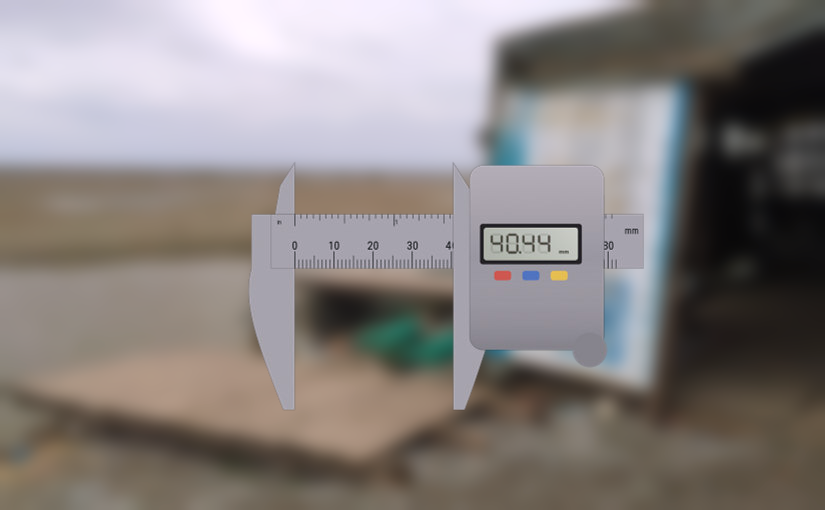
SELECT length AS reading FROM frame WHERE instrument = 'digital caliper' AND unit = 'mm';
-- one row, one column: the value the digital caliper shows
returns 40.44 mm
